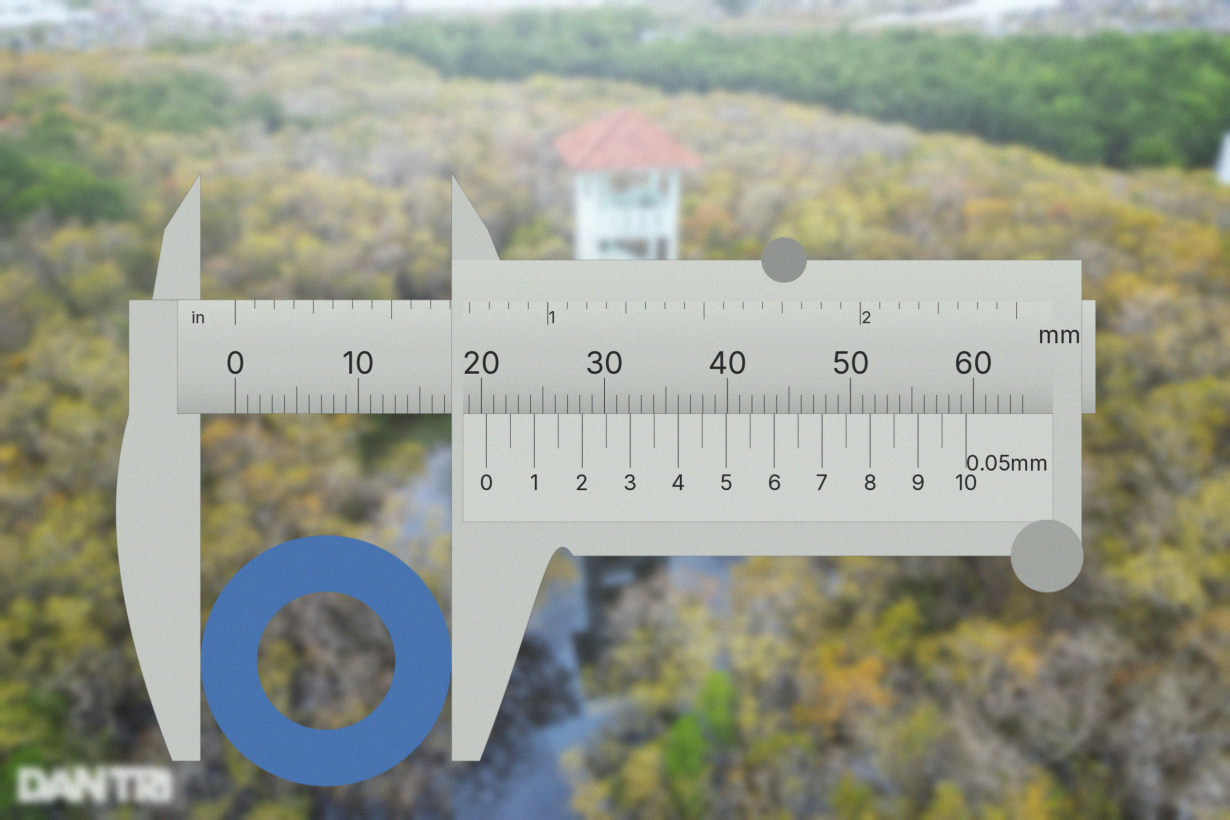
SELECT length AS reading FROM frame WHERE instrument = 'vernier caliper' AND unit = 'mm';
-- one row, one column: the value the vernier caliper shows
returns 20.4 mm
